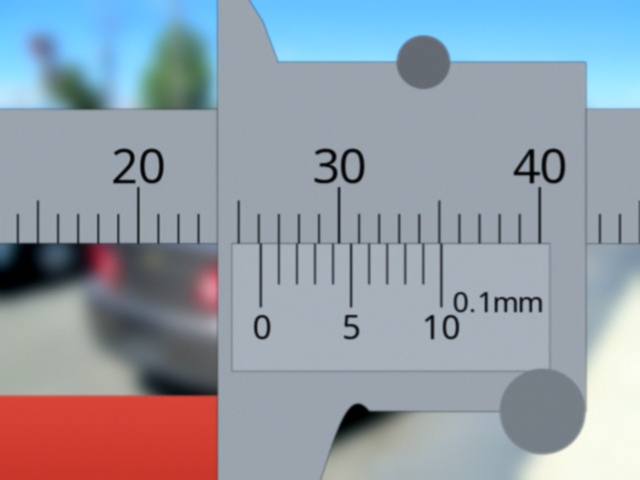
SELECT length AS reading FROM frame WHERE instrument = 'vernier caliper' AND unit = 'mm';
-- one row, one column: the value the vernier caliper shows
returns 26.1 mm
